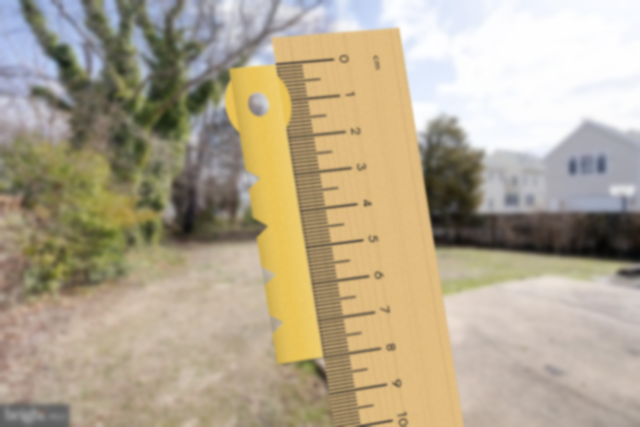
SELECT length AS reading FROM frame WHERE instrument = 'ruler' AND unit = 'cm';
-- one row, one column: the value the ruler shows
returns 8 cm
